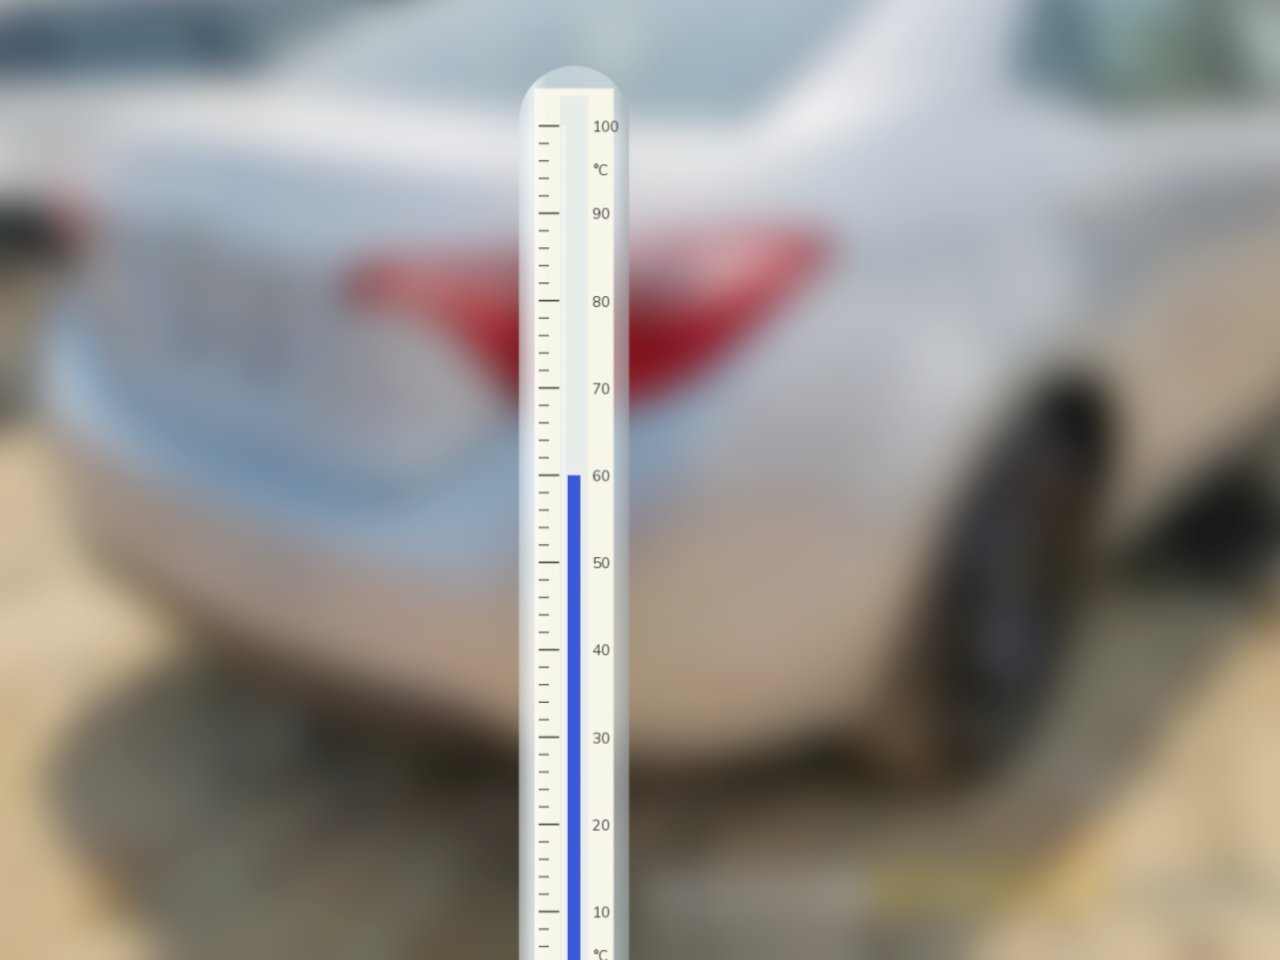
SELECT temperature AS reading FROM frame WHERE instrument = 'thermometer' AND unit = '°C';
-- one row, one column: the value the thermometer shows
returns 60 °C
